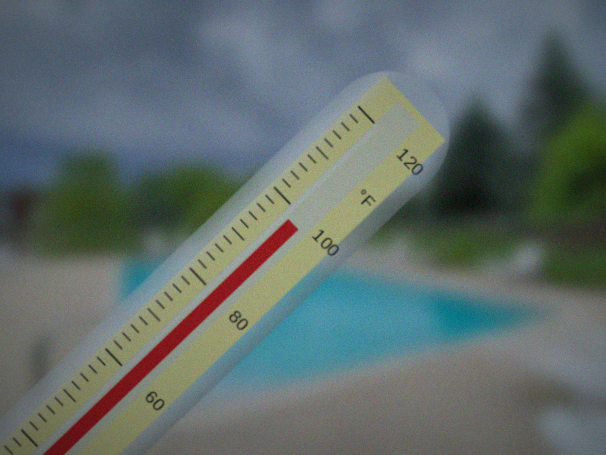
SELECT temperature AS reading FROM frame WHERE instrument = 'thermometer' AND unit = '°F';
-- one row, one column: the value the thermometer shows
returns 98 °F
